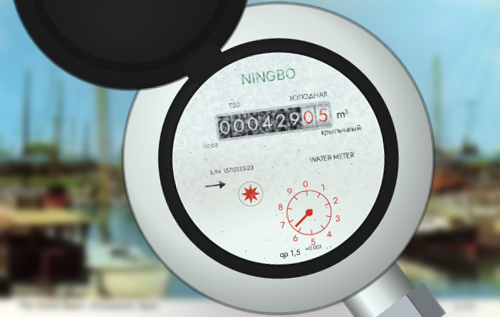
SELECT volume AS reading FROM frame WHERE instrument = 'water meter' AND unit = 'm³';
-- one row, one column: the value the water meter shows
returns 429.056 m³
